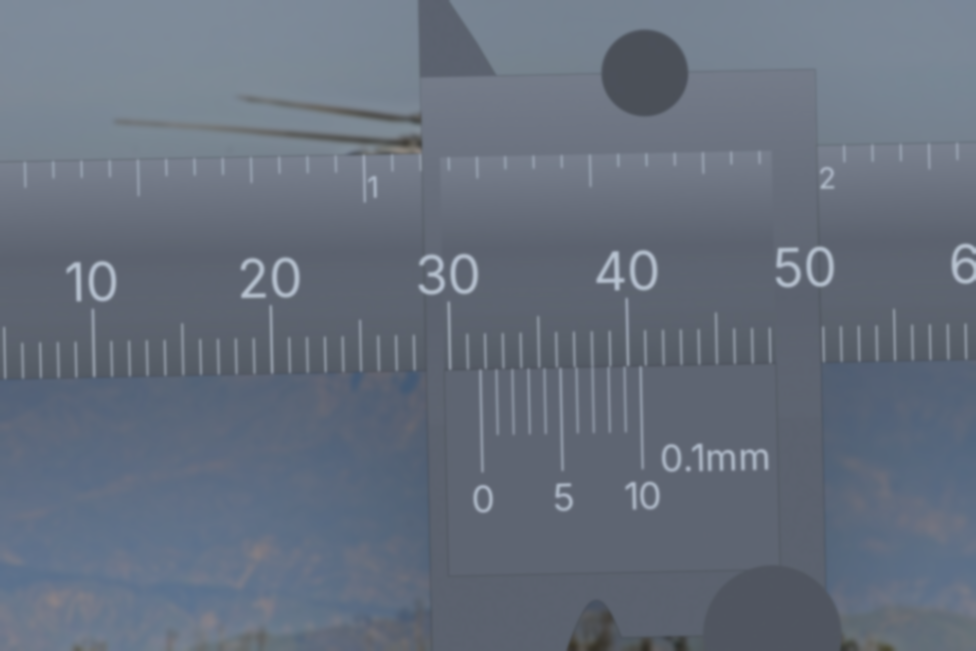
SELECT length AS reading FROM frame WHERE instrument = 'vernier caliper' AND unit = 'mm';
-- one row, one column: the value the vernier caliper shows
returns 31.7 mm
